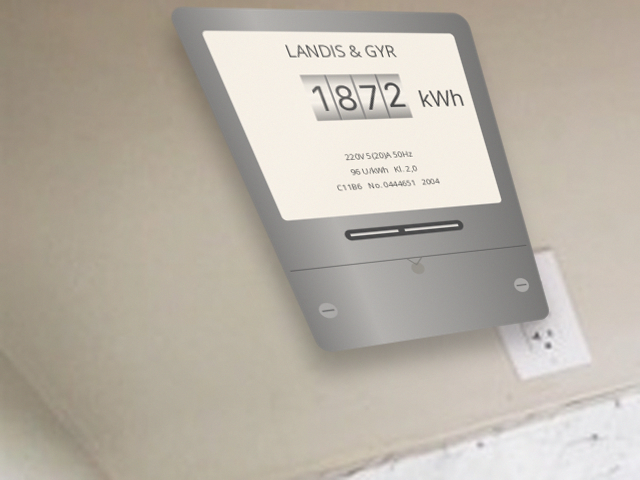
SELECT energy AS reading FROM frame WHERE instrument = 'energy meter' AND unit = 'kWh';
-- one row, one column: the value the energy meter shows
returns 1872 kWh
